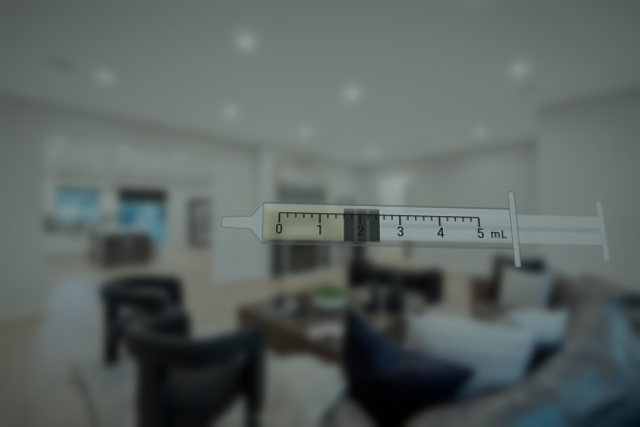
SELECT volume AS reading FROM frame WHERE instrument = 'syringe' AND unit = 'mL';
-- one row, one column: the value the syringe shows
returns 1.6 mL
